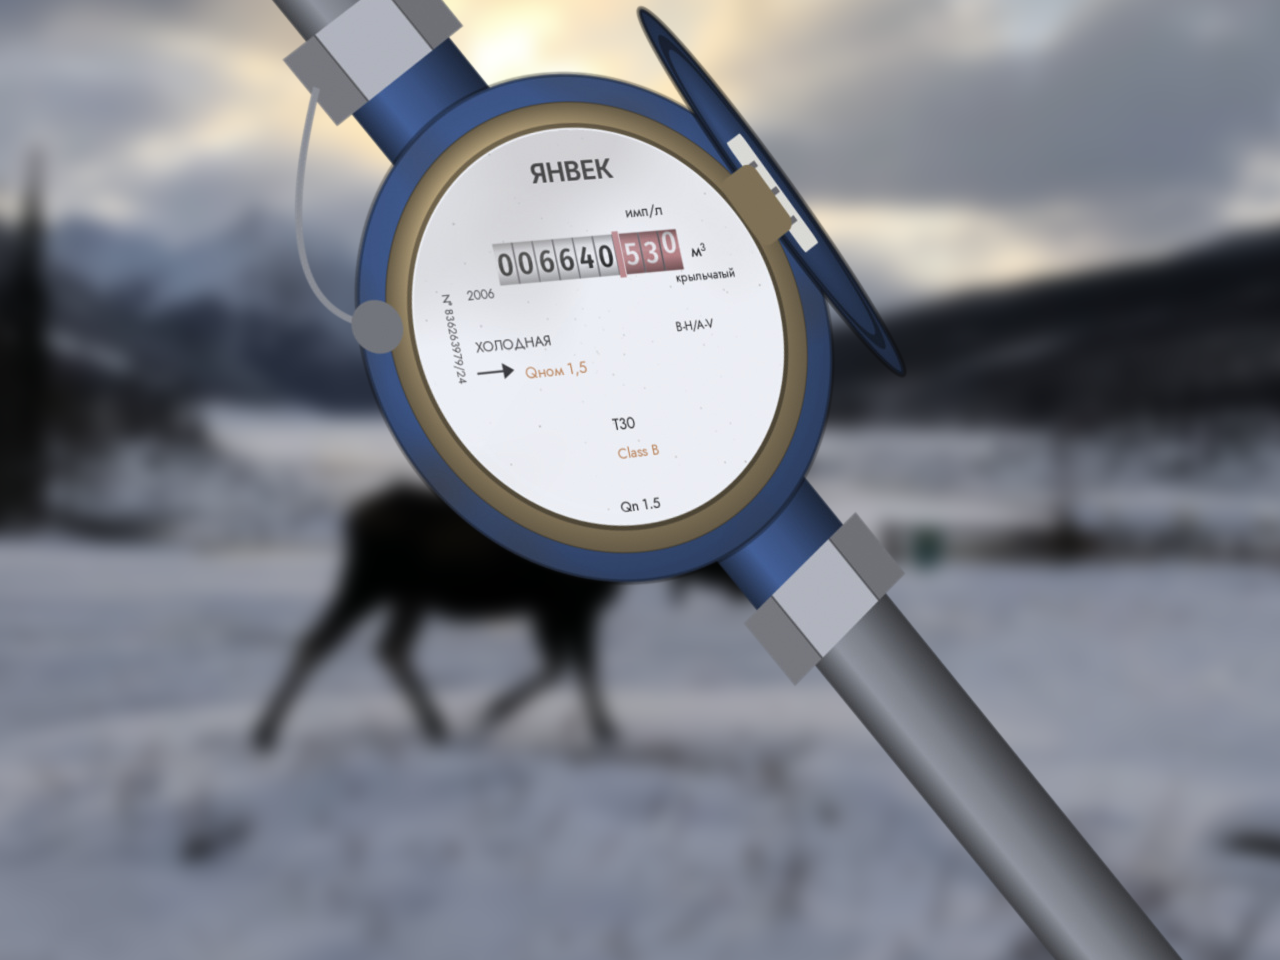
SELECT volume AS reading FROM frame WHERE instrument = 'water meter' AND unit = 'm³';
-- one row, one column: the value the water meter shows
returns 6640.530 m³
